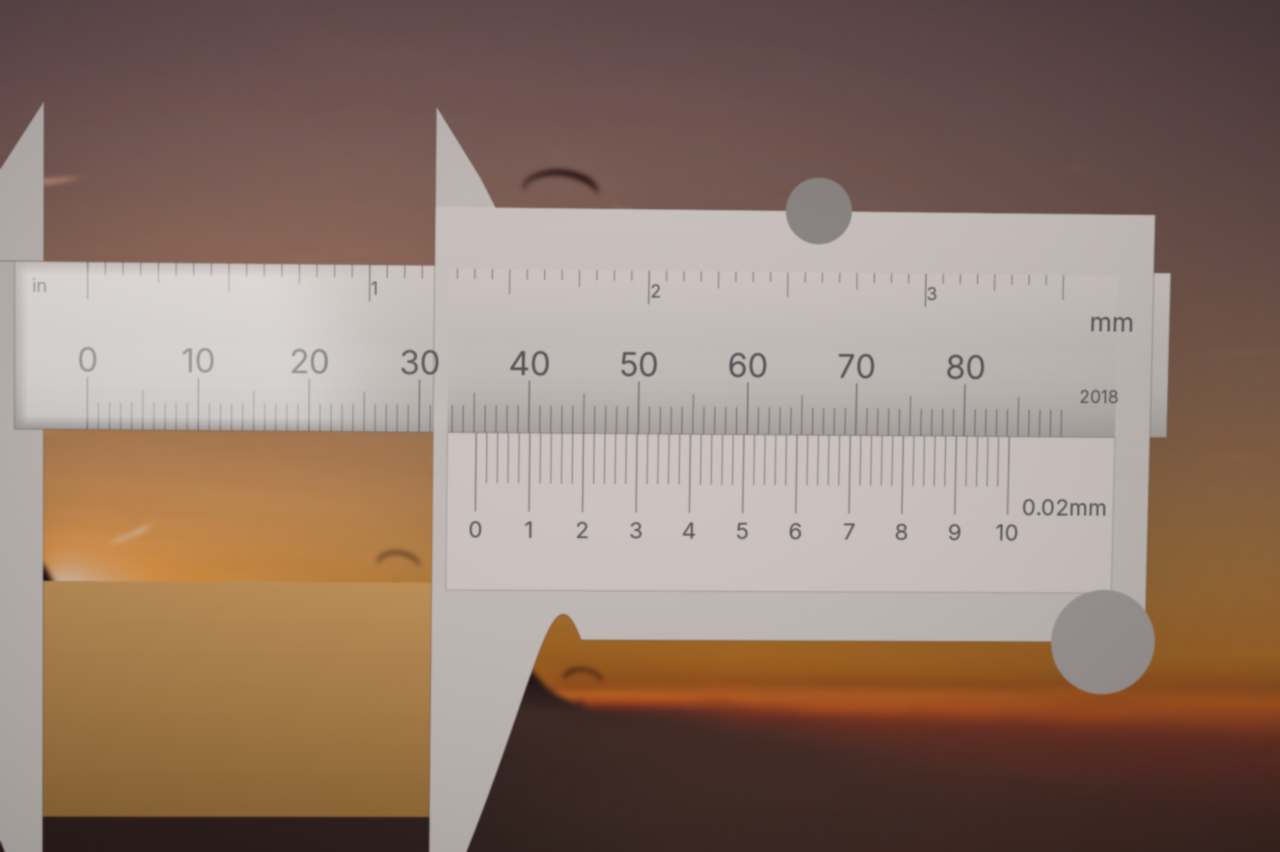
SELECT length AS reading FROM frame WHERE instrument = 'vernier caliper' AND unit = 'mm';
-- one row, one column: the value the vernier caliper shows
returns 35.2 mm
